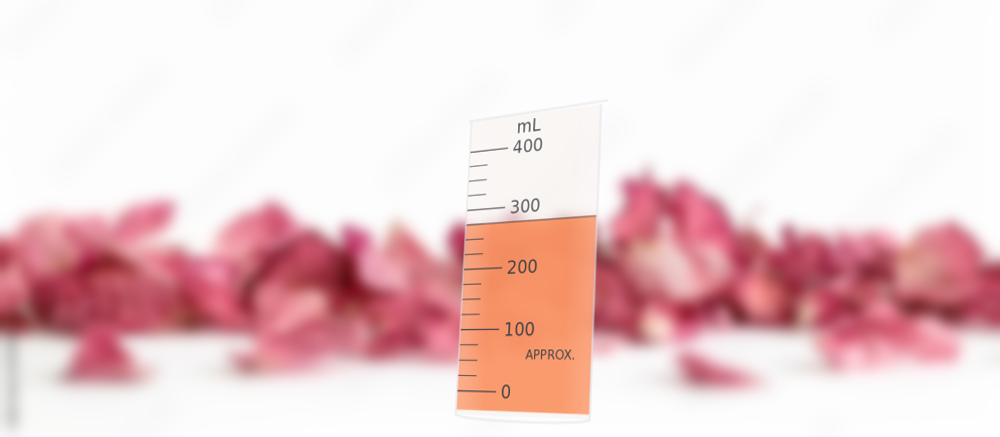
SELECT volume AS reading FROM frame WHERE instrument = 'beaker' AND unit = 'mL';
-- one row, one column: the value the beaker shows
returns 275 mL
